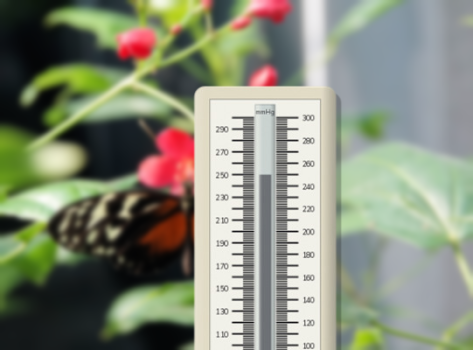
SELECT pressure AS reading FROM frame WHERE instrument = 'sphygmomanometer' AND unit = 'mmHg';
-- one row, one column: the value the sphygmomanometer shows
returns 250 mmHg
